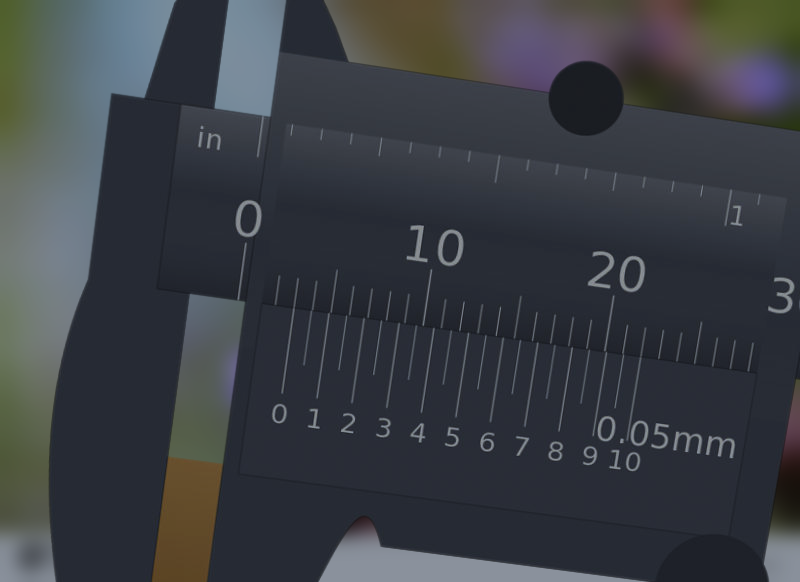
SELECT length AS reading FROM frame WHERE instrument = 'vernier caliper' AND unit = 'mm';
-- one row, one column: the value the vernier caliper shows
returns 3.0 mm
